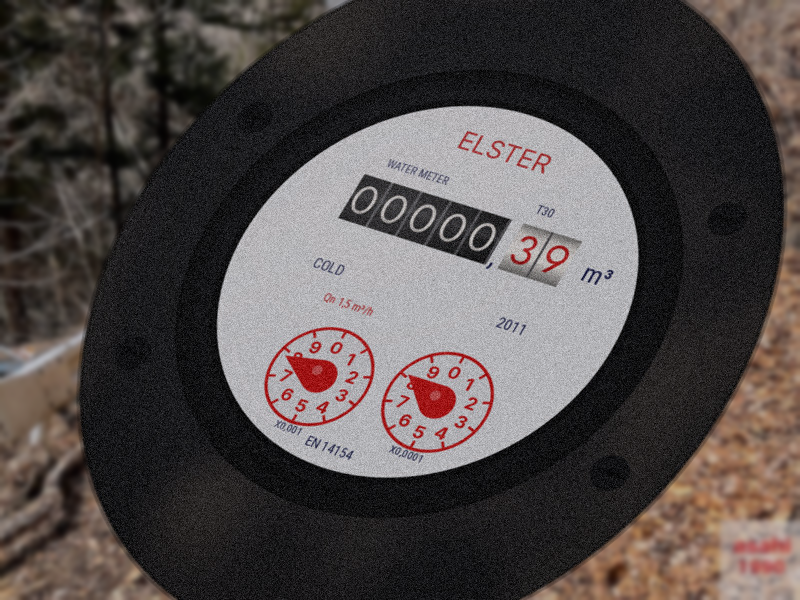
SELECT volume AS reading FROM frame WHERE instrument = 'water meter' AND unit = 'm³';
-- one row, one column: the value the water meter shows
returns 0.3978 m³
